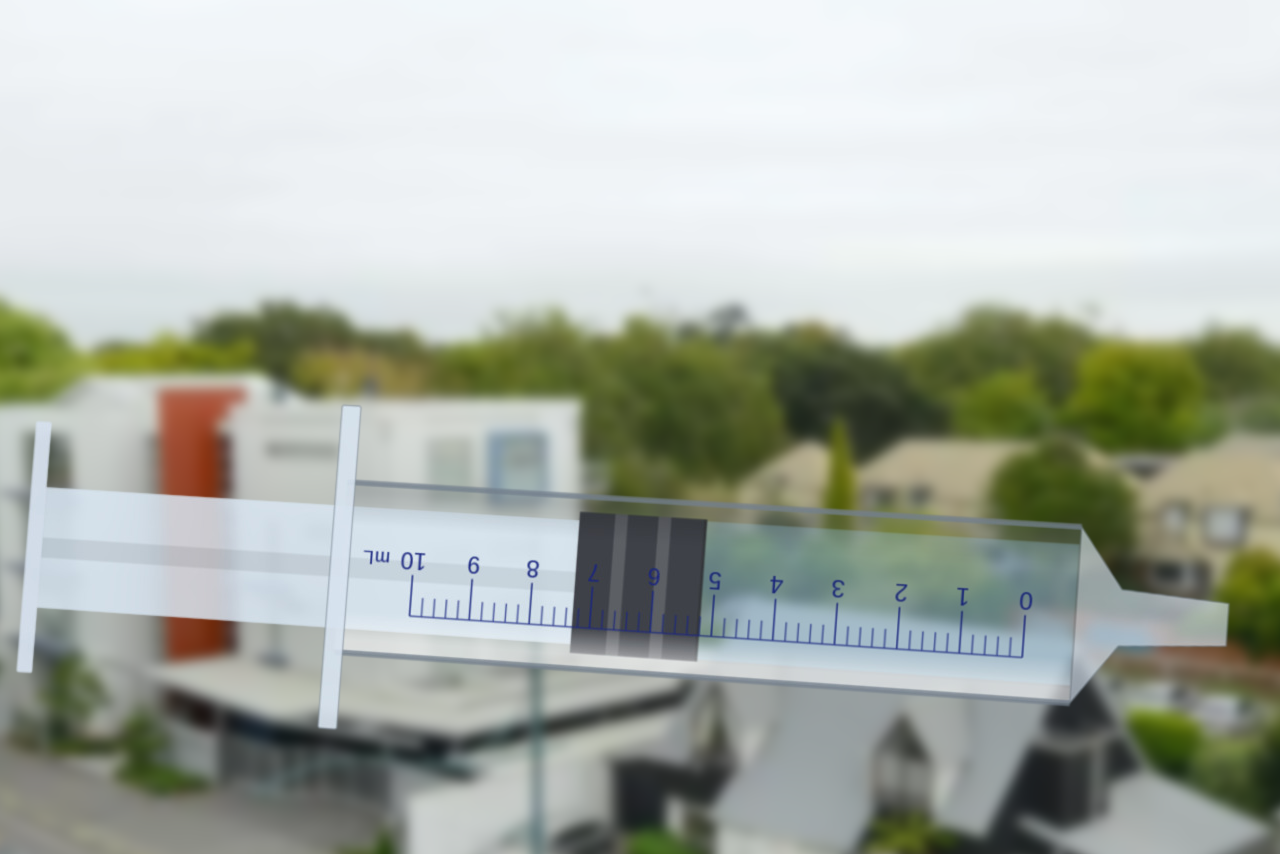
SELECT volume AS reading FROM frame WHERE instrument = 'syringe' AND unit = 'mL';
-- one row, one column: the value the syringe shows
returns 5.2 mL
